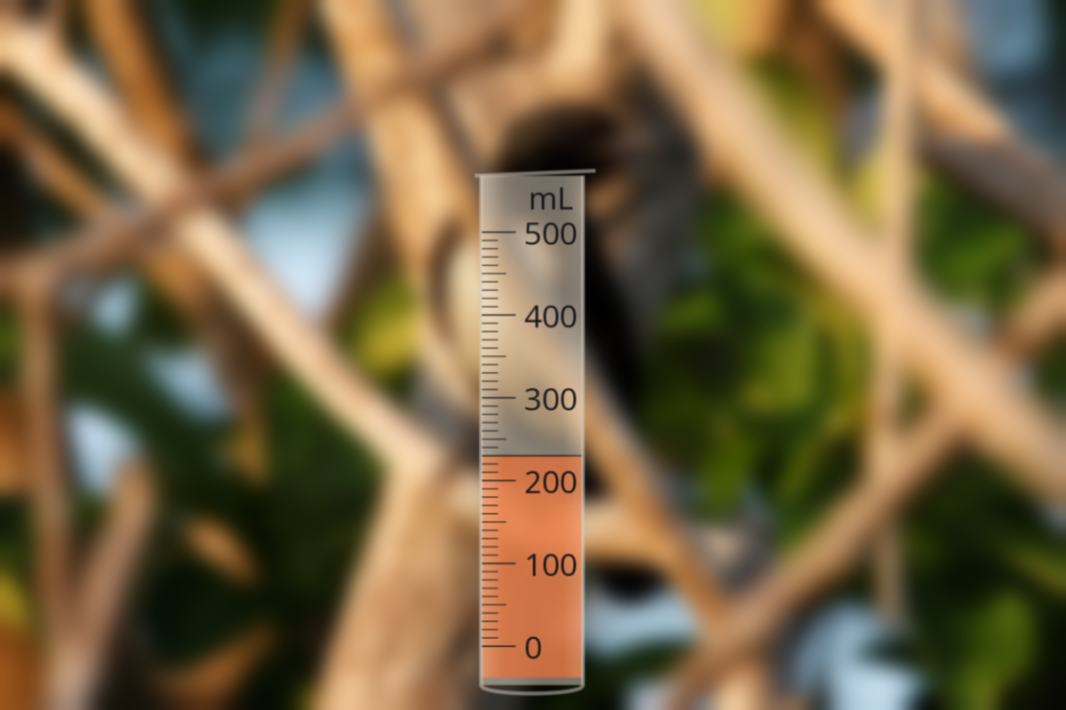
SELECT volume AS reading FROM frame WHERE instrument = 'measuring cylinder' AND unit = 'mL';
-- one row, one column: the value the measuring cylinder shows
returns 230 mL
